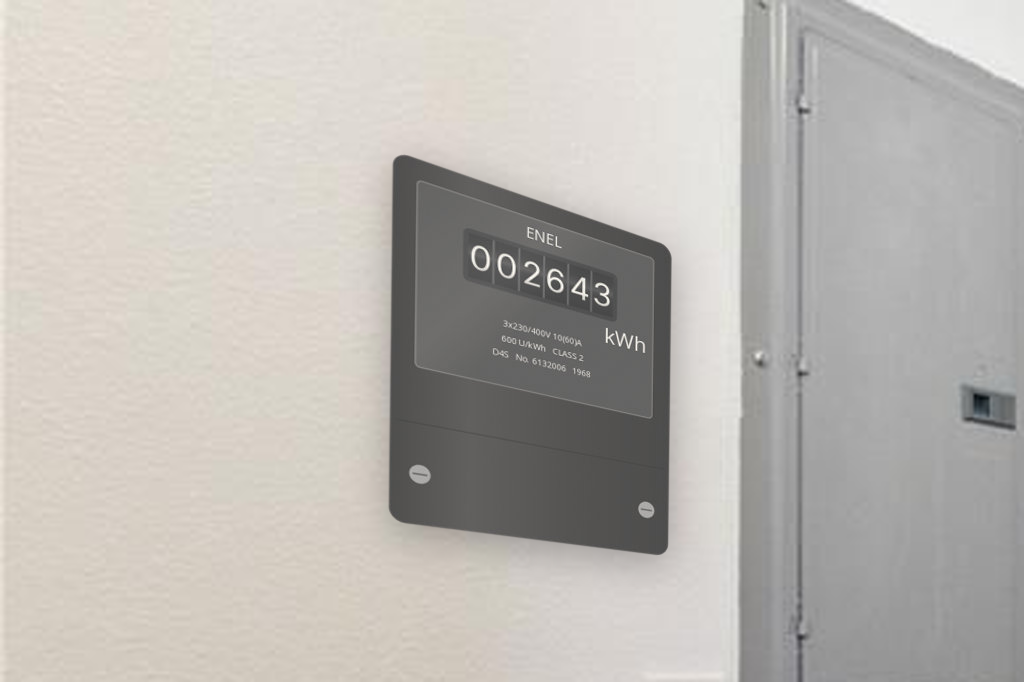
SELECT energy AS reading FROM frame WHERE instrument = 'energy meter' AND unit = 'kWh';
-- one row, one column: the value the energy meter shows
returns 2643 kWh
